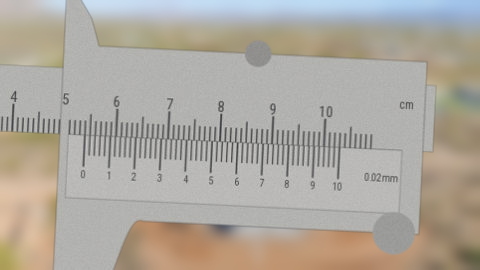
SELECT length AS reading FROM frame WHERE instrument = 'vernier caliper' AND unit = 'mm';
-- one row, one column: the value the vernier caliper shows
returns 54.0 mm
